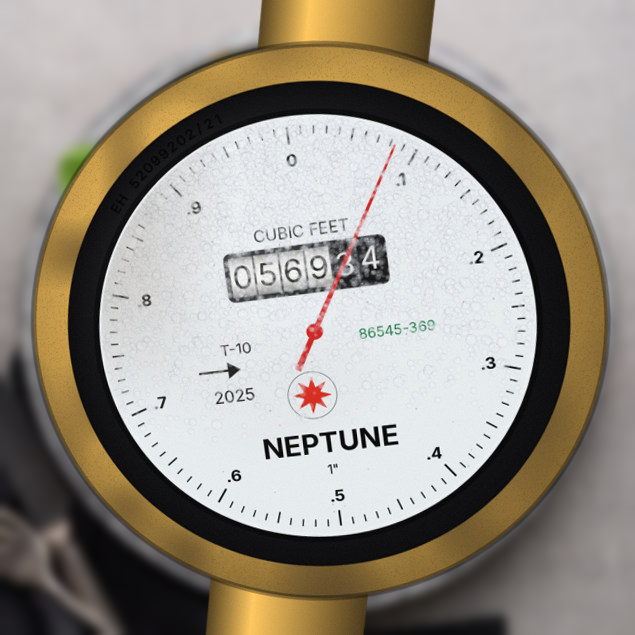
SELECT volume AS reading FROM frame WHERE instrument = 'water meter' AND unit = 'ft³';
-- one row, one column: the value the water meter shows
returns 56934.08 ft³
